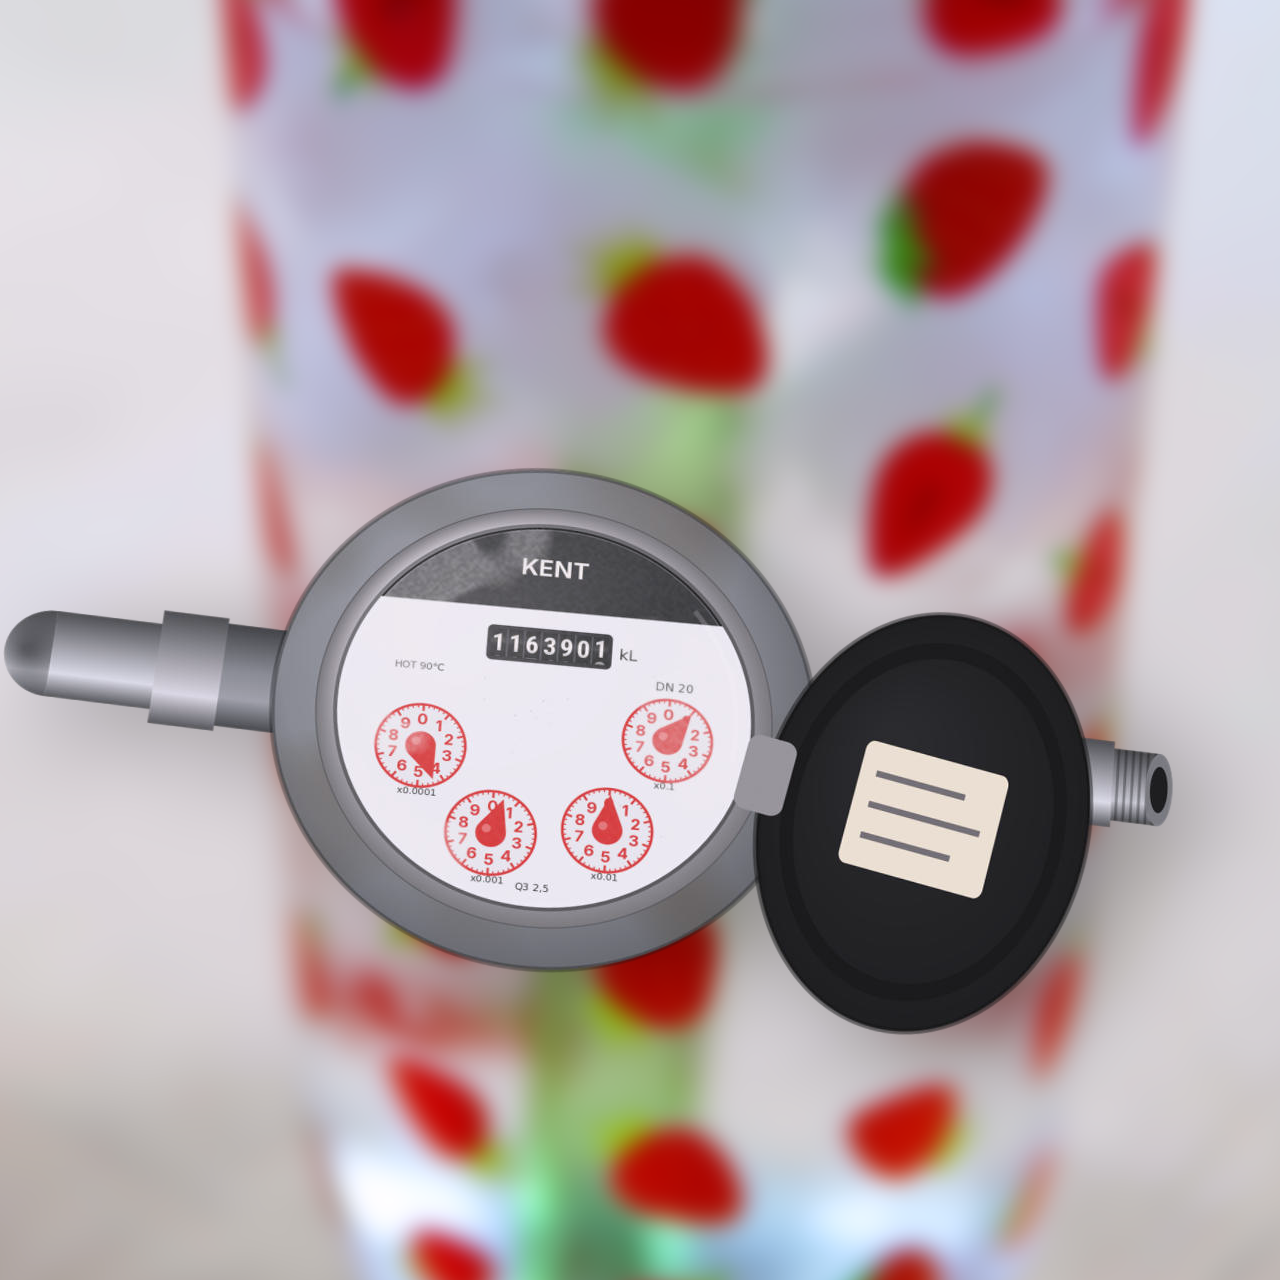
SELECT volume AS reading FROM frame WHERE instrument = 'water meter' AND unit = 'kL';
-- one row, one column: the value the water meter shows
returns 1163901.1004 kL
